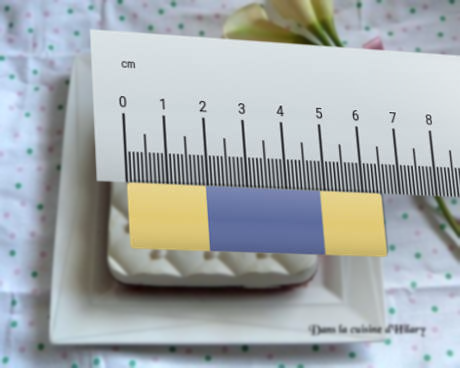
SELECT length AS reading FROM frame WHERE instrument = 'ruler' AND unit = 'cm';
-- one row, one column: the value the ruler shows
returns 6.5 cm
